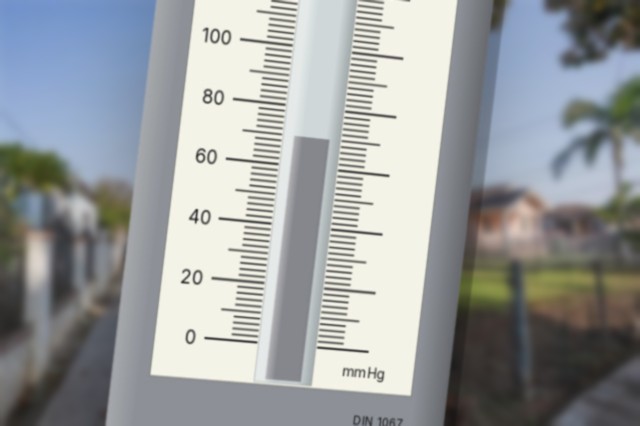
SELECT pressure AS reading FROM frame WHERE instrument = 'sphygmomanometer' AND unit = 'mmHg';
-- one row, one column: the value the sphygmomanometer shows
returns 70 mmHg
